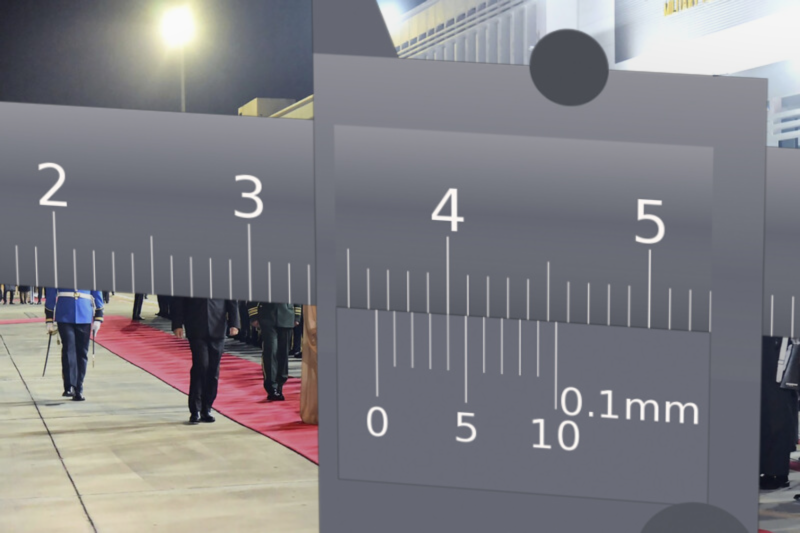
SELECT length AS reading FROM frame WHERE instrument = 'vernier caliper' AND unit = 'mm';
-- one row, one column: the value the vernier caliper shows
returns 36.4 mm
